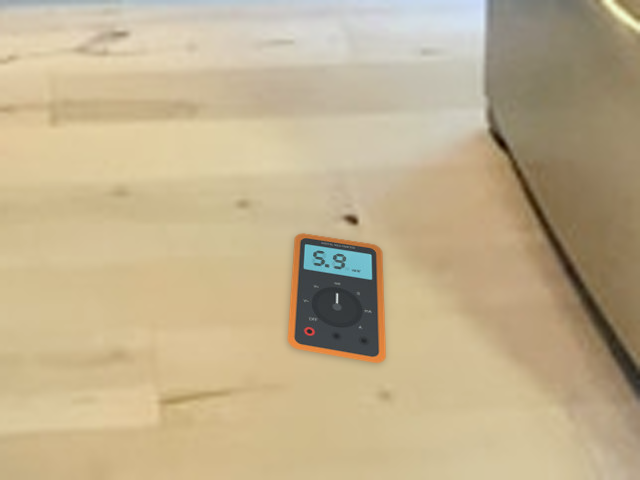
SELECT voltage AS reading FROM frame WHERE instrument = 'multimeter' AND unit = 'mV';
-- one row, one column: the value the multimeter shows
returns 5.9 mV
